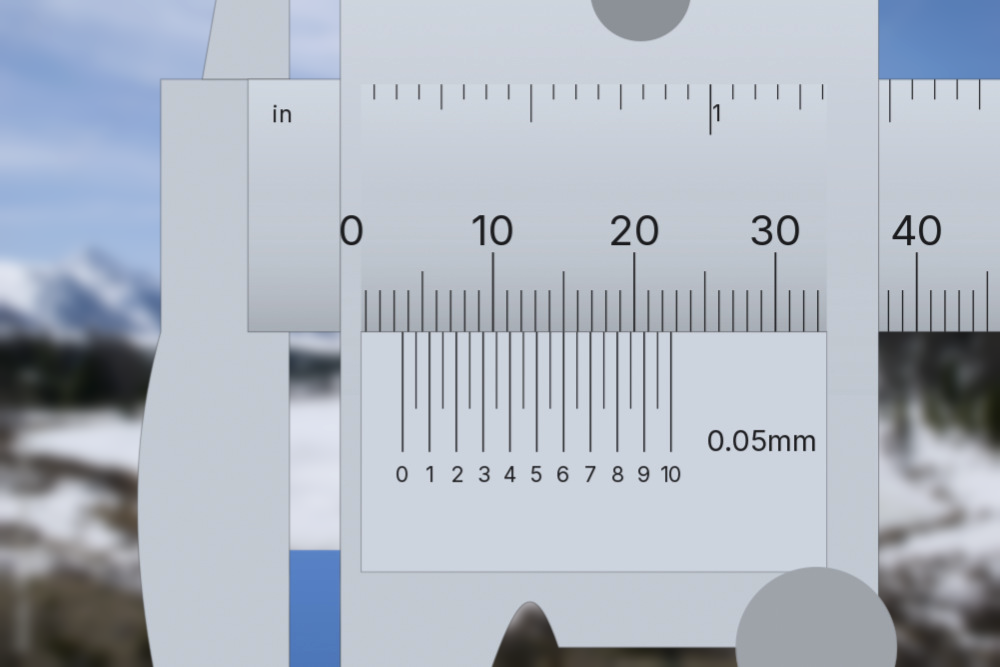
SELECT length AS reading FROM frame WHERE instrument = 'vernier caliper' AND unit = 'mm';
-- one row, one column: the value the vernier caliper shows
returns 3.6 mm
